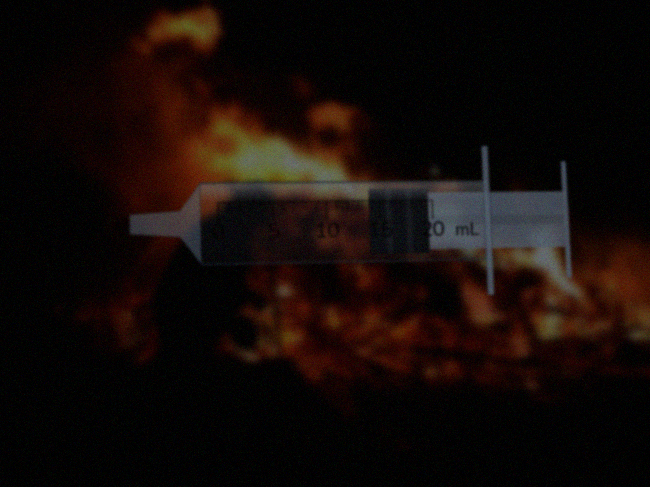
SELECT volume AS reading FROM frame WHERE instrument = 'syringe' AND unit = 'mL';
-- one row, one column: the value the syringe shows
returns 14 mL
